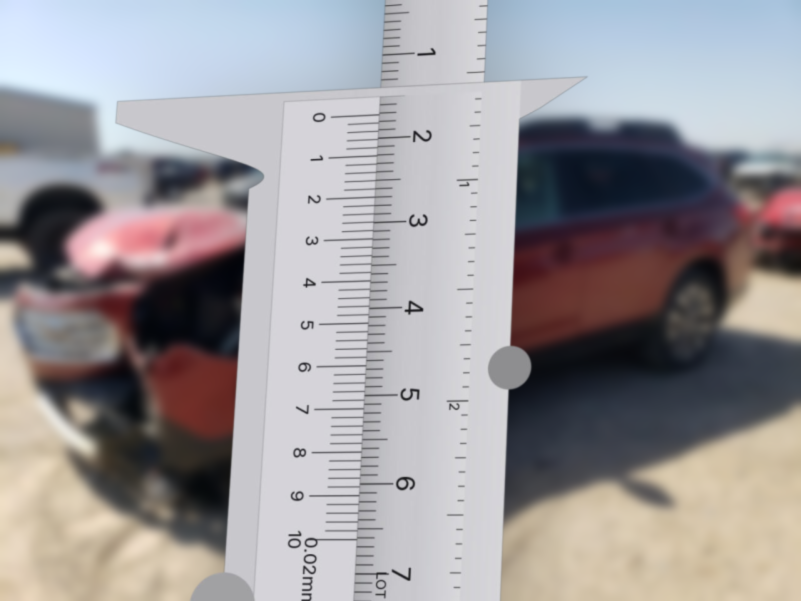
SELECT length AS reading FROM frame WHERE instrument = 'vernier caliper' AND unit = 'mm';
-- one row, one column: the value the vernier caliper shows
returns 17.2 mm
